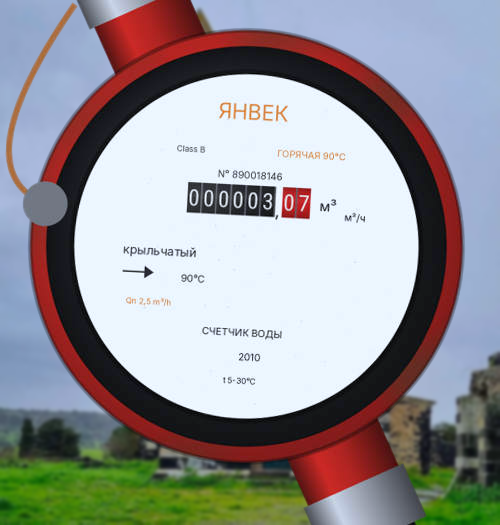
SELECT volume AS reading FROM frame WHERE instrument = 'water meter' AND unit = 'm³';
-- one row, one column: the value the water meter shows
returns 3.07 m³
